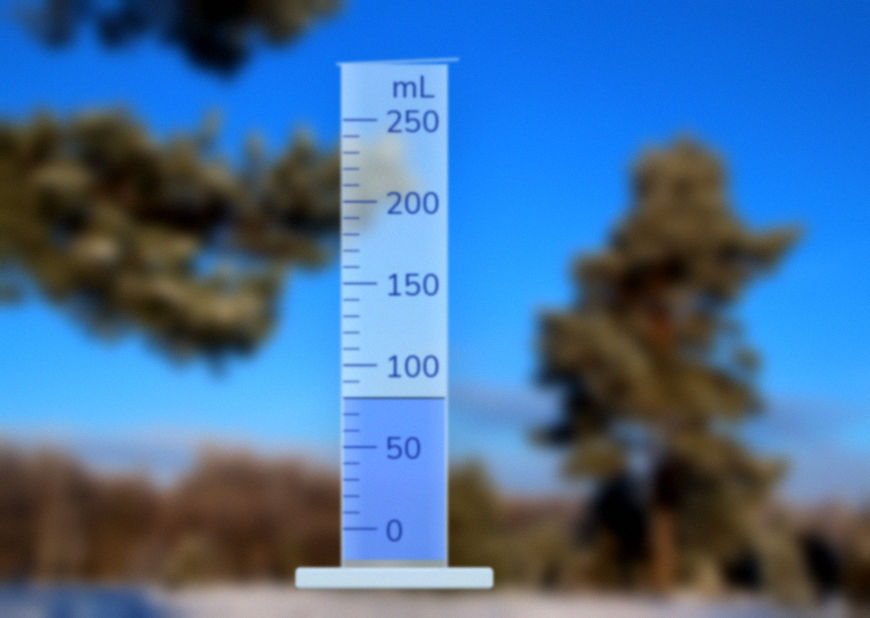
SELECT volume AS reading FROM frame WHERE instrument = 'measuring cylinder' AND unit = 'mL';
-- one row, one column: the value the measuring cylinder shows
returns 80 mL
